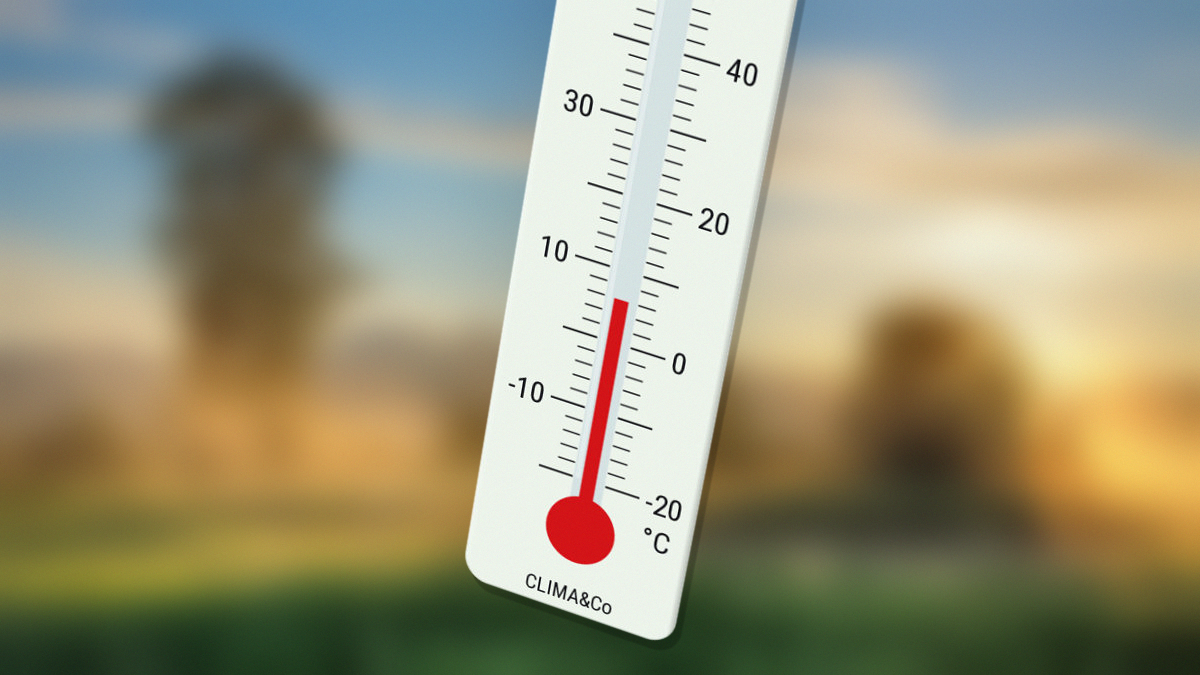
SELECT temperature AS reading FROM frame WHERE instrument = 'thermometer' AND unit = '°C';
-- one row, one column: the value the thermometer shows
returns 6 °C
